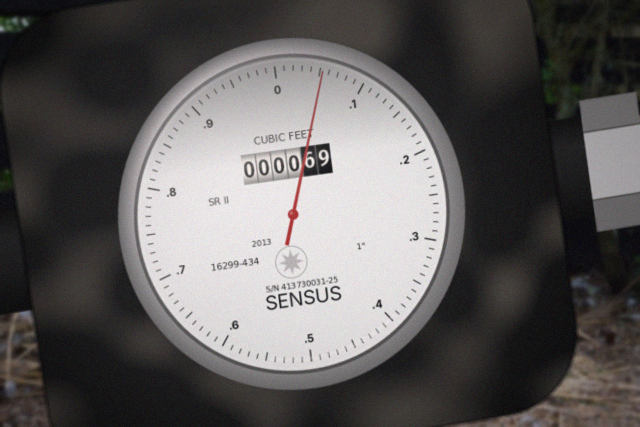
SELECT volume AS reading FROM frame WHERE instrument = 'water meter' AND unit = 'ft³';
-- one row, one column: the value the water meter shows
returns 69.05 ft³
